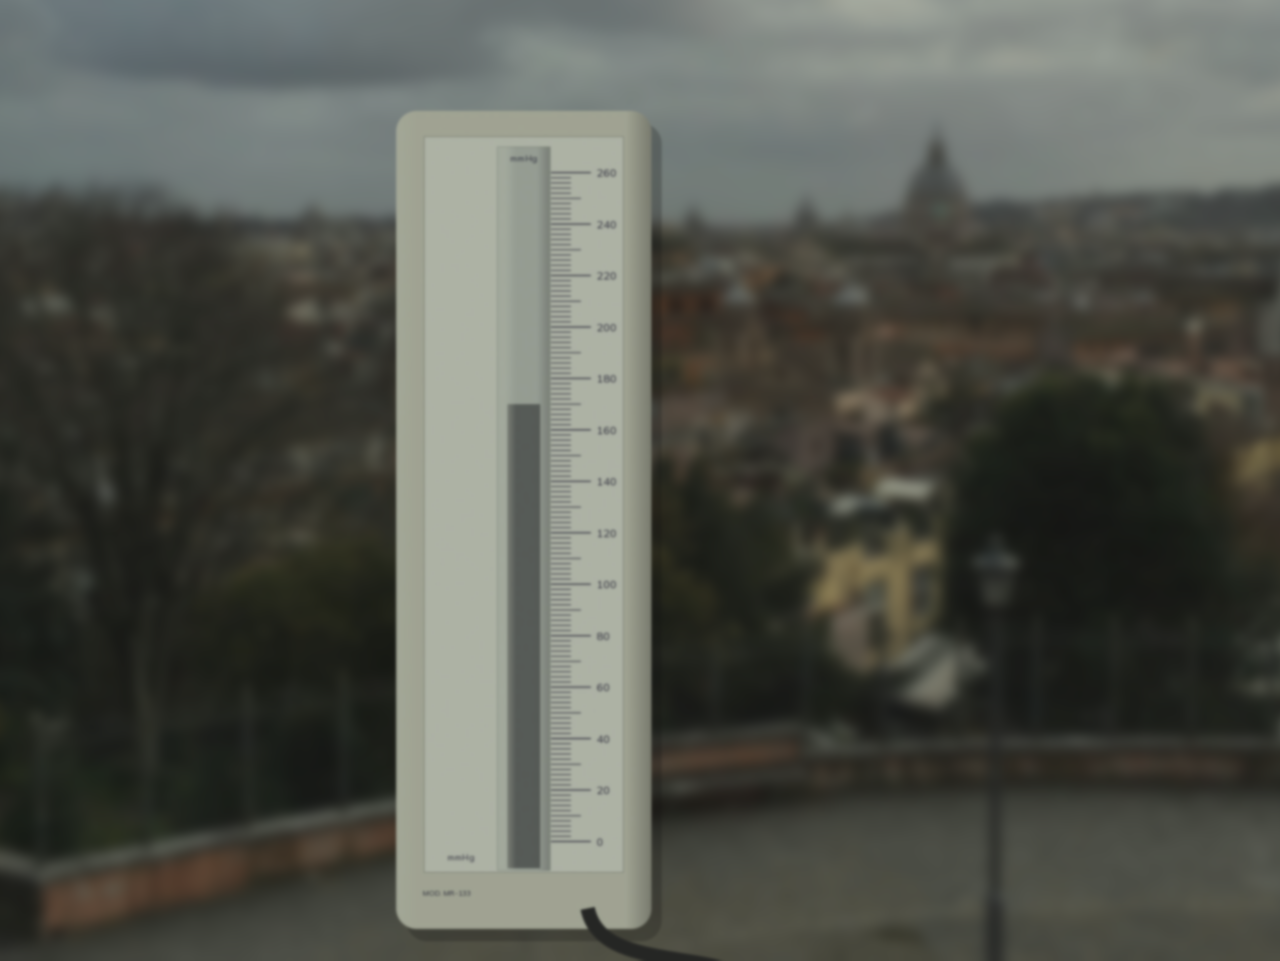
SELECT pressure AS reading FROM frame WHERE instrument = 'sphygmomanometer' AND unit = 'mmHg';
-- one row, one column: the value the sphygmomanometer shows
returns 170 mmHg
